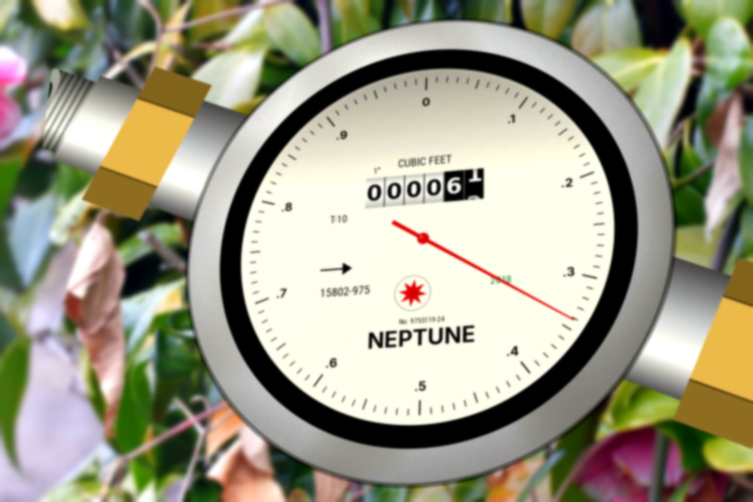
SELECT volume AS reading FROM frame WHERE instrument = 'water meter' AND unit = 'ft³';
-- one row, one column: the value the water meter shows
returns 61.34 ft³
